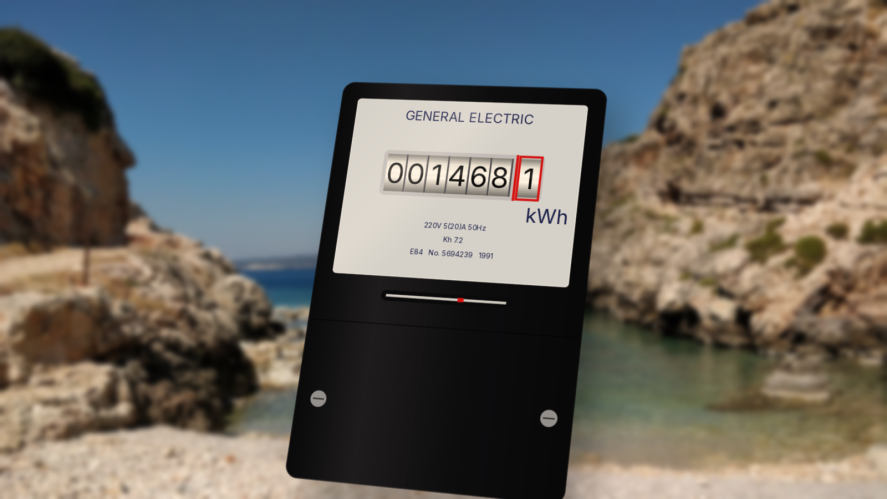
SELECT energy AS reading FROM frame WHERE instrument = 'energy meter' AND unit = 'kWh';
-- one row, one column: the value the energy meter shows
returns 1468.1 kWh
